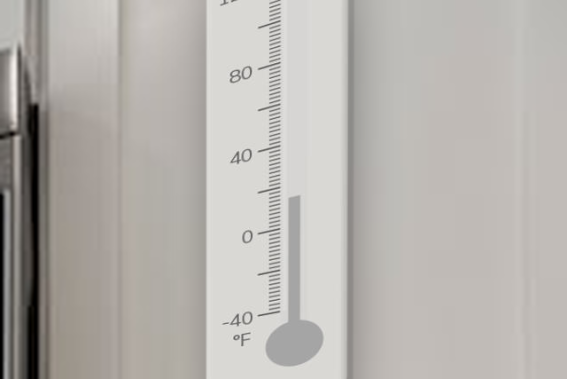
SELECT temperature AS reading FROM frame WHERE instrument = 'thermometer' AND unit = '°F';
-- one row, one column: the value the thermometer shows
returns 14 °F
